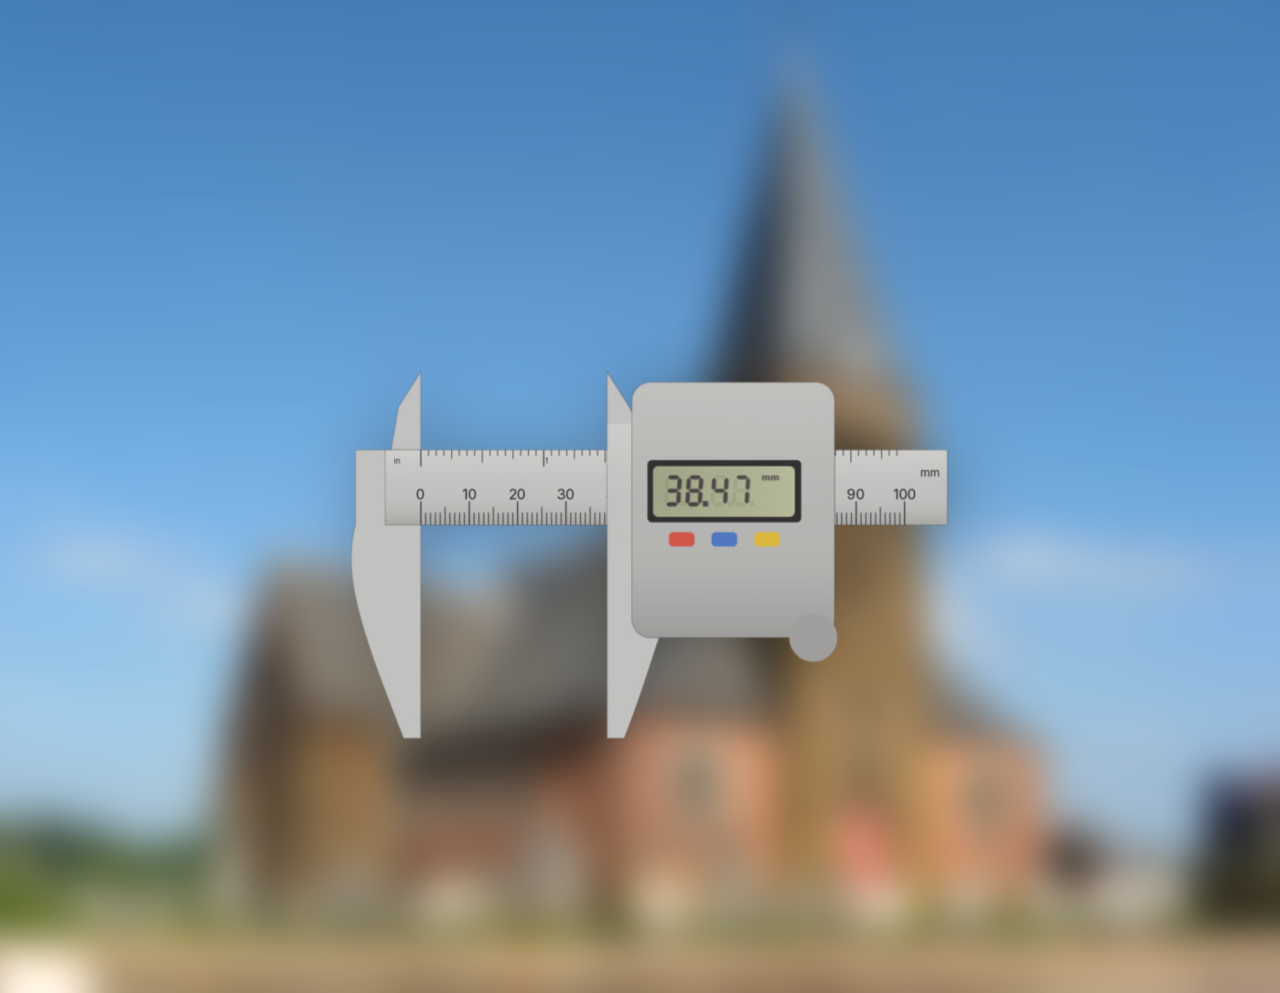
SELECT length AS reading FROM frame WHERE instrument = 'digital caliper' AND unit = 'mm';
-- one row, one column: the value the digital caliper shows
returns 38.47 mm
